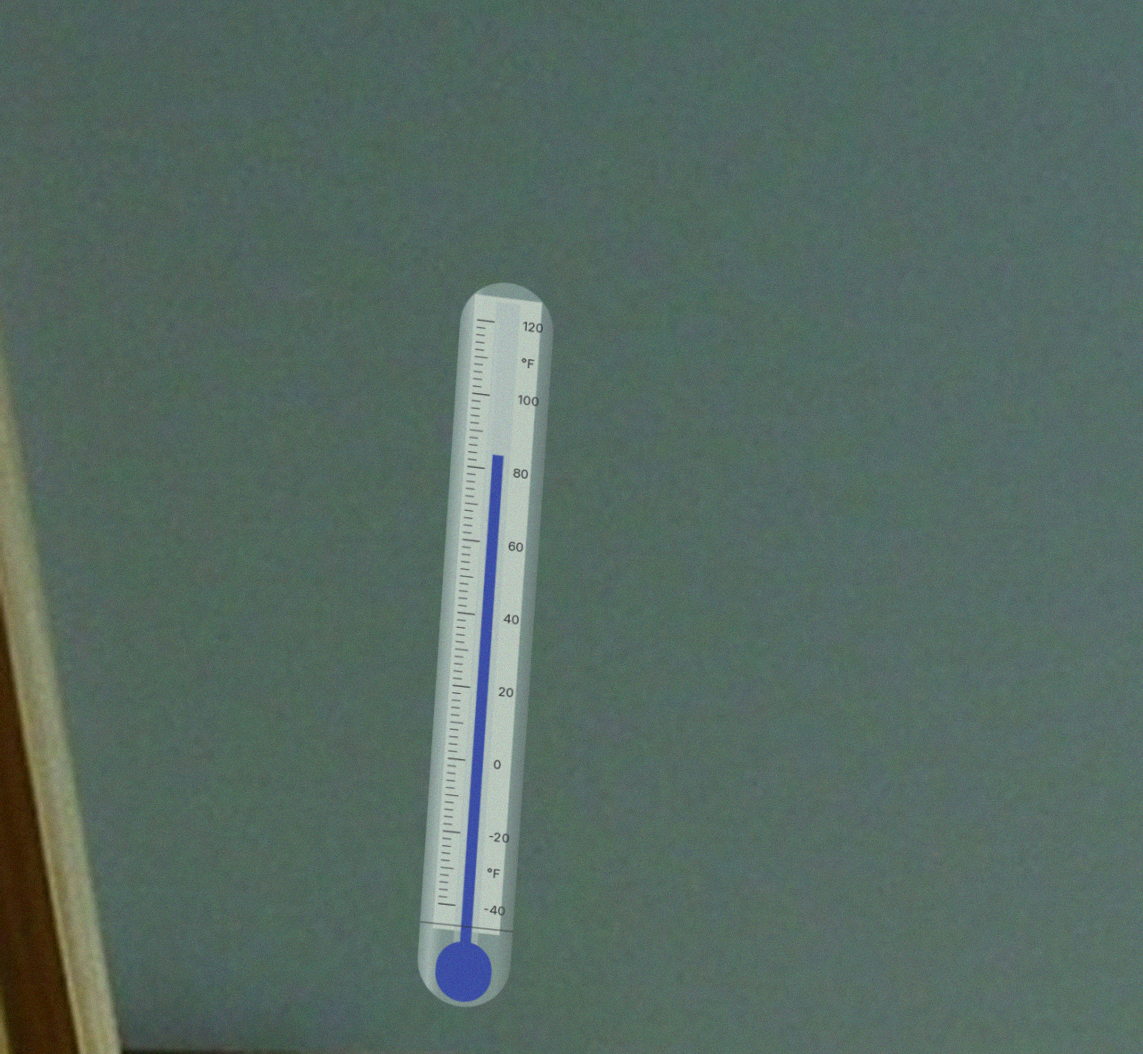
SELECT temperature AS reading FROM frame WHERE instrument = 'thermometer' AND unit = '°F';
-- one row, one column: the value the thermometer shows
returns 84 °F
